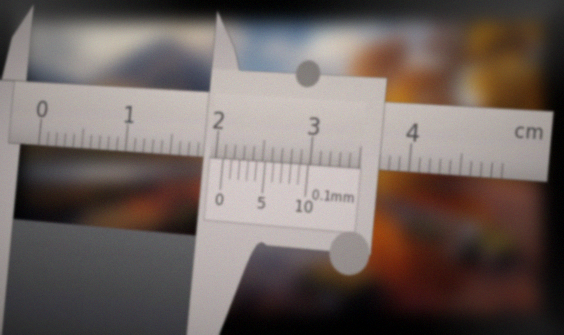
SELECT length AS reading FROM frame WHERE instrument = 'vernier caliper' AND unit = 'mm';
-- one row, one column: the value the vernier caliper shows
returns 20.8 mm
